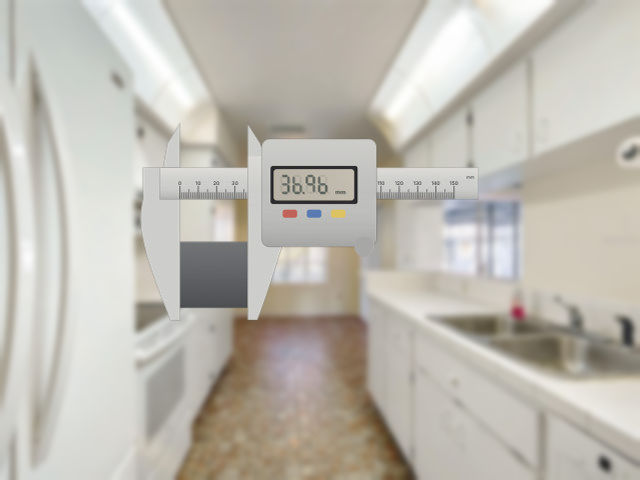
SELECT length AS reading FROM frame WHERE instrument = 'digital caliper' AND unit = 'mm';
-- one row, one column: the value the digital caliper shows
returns 36.96 mm
